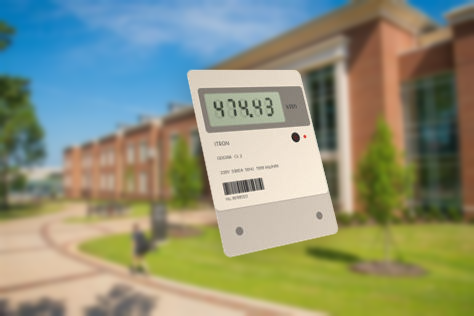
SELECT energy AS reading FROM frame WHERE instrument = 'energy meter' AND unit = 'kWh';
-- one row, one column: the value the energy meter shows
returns 474.43 kWh
